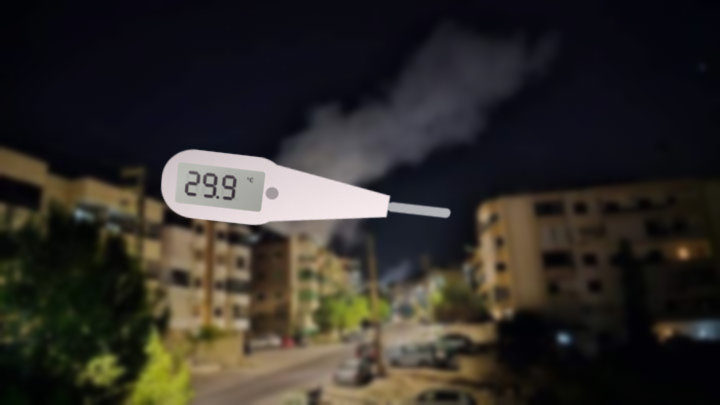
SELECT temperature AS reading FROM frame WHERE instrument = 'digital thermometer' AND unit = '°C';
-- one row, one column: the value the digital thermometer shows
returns 29.9 °C
